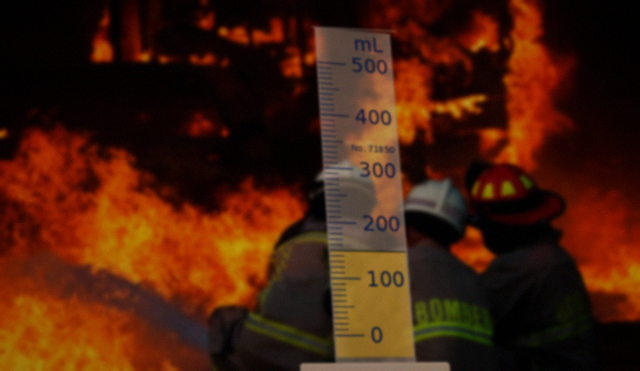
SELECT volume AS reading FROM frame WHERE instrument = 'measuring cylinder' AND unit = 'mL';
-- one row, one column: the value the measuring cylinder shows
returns 150 mL
